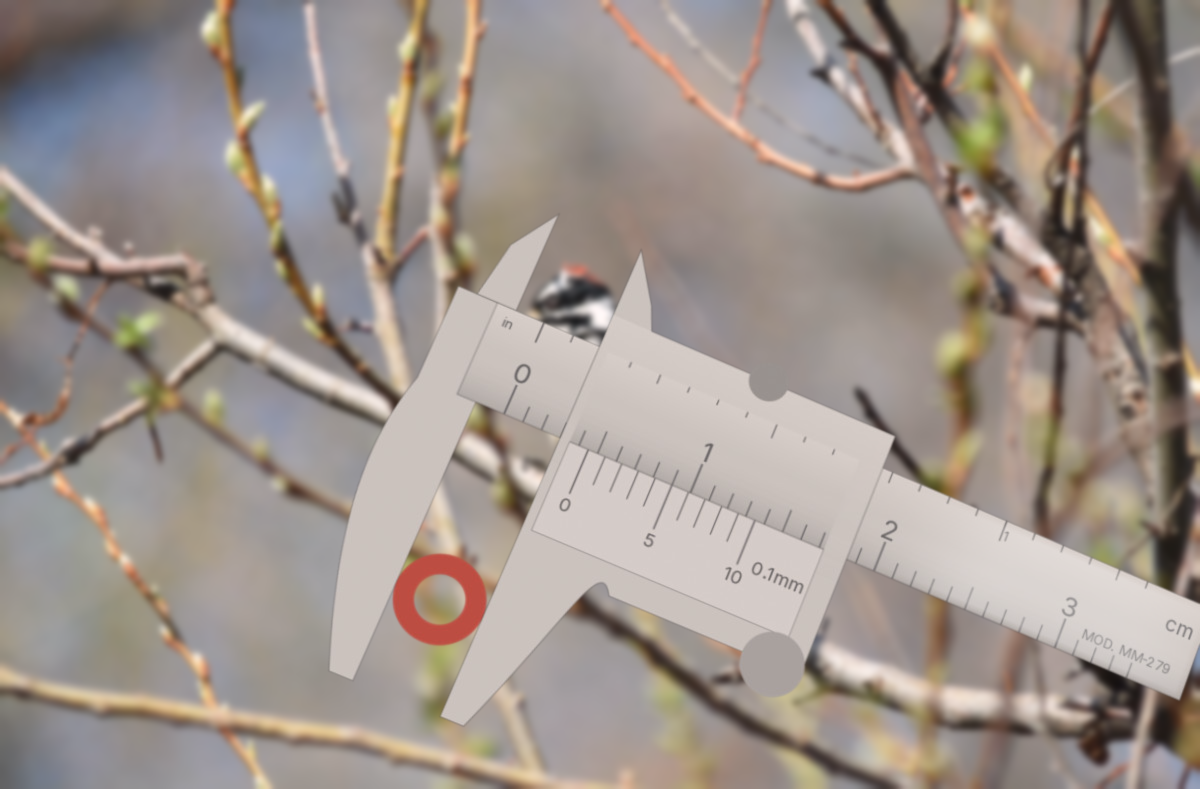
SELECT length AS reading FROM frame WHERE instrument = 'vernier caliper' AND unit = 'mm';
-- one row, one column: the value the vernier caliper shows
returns 4.5 mm
